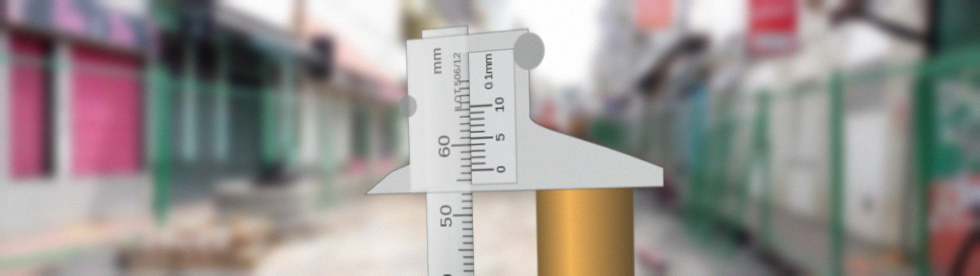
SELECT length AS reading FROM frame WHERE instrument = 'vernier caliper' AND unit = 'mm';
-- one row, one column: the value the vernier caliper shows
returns 56.4 mm
